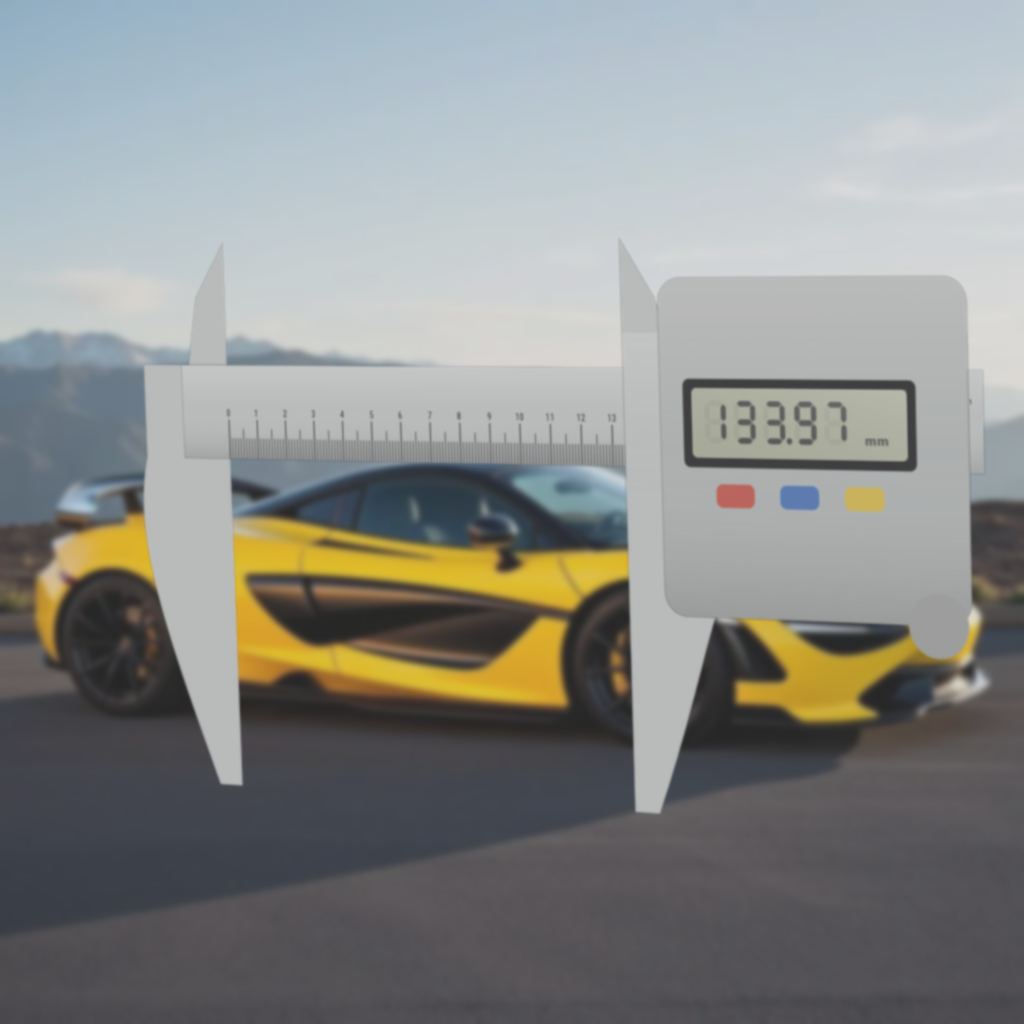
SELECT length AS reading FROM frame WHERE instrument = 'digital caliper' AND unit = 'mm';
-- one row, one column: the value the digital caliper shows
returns 133.97 mm
